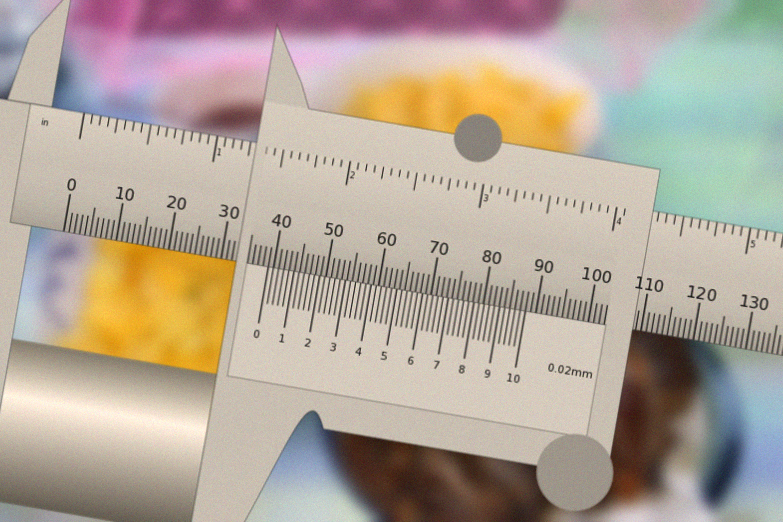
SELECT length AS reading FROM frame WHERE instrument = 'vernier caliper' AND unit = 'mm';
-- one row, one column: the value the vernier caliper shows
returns 39.0 mm
